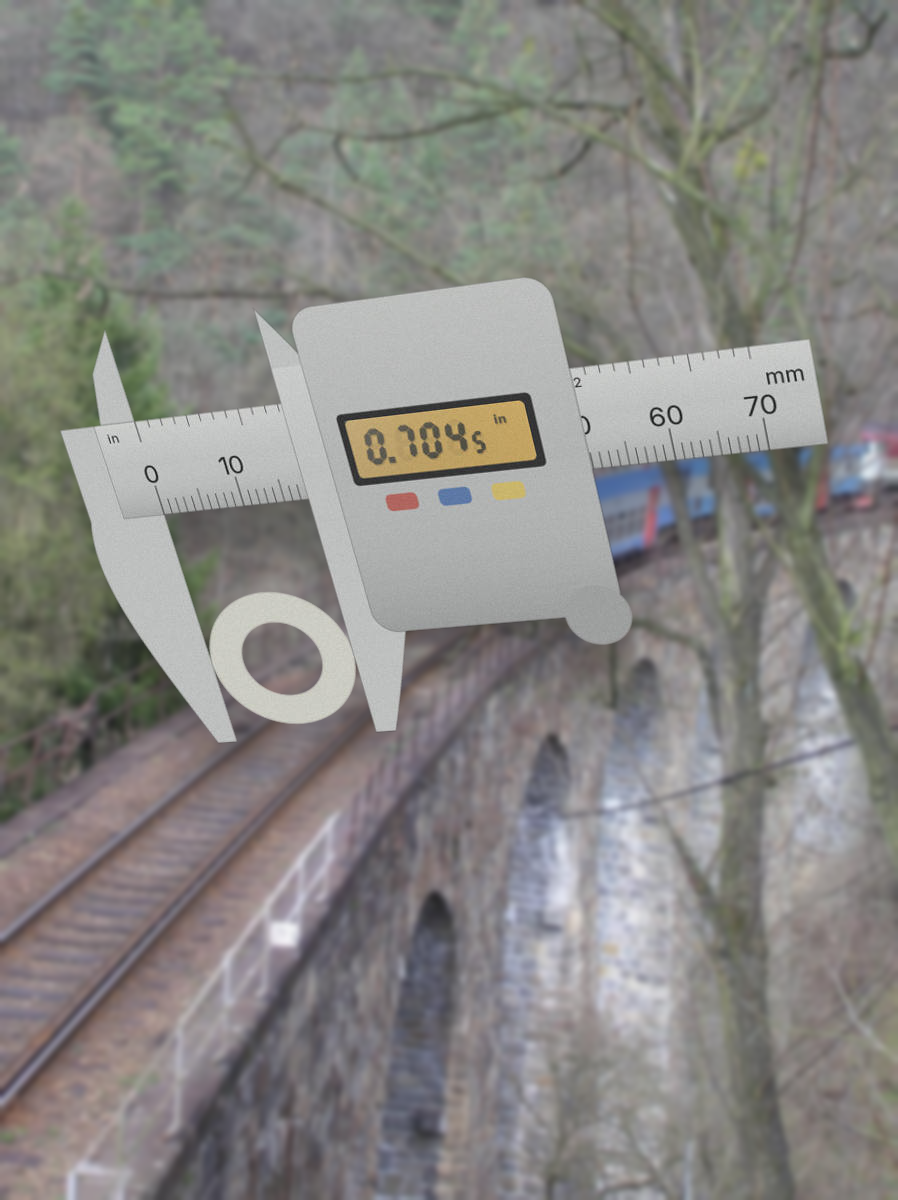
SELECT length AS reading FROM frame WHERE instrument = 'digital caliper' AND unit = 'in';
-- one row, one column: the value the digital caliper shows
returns 0.7045 in
